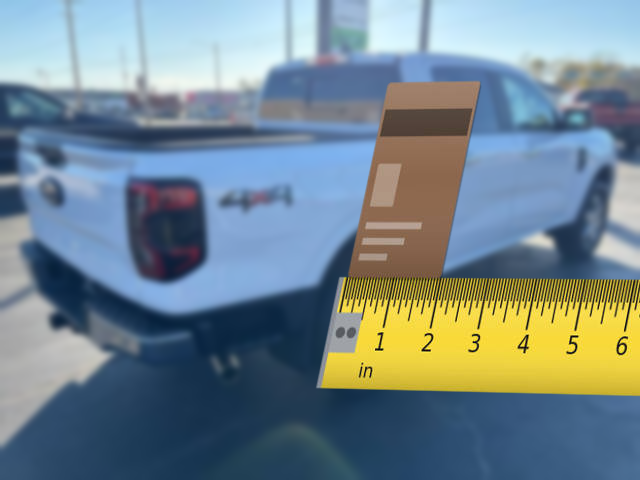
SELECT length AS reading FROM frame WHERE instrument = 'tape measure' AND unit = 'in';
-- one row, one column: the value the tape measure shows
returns 2 in
